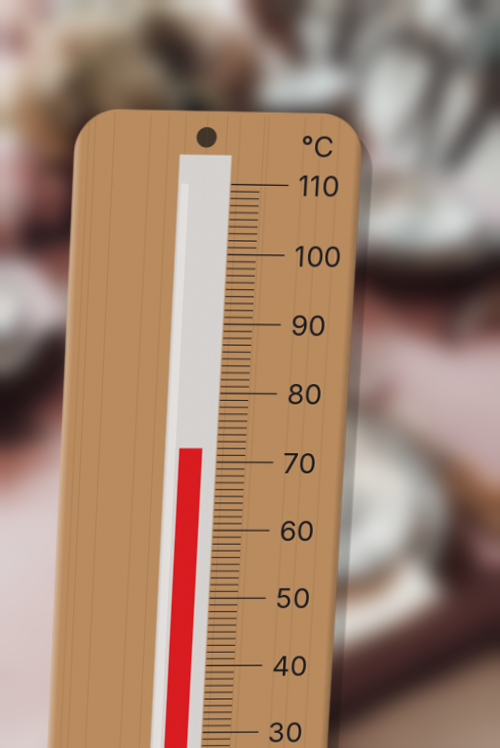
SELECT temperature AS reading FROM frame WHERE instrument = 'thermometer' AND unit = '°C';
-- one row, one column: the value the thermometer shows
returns 72 °C
